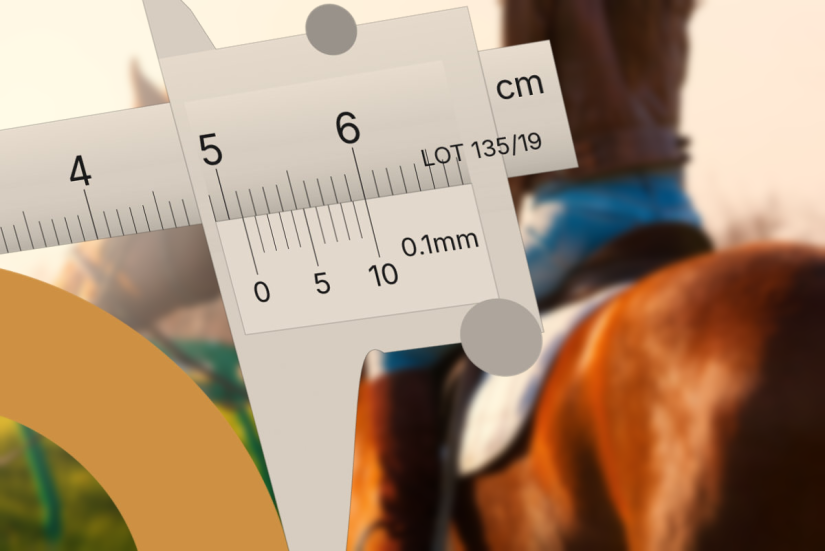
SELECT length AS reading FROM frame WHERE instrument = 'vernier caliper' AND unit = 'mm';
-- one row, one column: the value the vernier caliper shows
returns 51.0 mm
